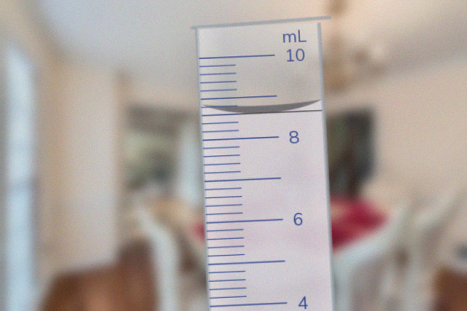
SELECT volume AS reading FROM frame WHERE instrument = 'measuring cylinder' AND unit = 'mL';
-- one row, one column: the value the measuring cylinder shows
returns 8.6 mL
